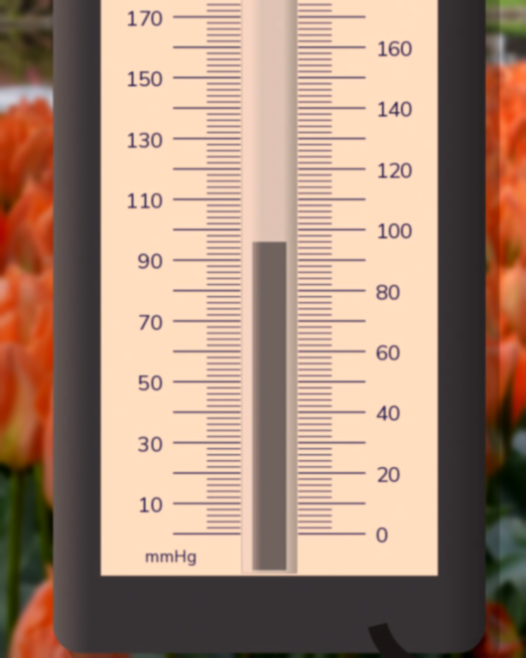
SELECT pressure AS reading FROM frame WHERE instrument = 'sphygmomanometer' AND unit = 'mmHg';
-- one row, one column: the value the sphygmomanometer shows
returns 96 mmHg
